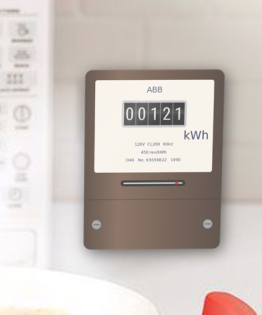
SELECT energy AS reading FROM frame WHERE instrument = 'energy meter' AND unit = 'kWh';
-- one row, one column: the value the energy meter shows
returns 121 kWh
